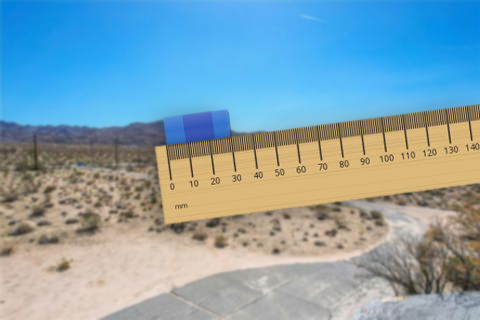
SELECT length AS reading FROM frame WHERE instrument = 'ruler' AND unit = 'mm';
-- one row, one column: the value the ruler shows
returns 30 mm
